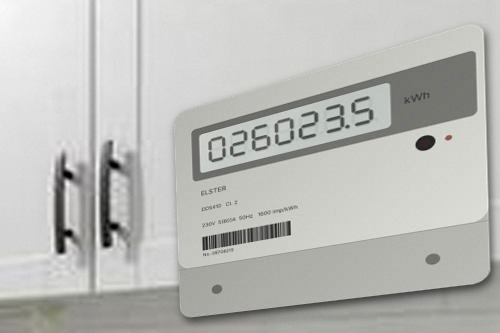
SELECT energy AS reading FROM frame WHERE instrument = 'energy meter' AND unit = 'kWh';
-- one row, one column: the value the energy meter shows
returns 26023.5 kWh
